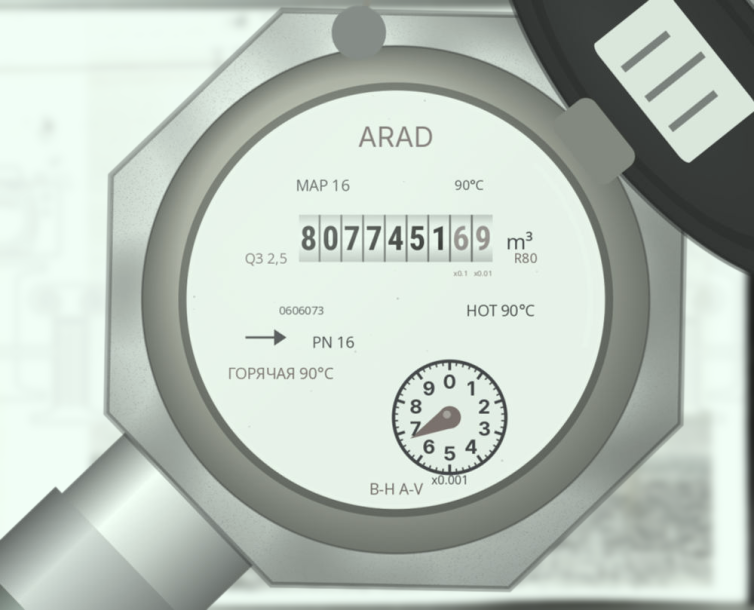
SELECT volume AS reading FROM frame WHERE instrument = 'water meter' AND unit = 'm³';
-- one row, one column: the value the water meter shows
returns 8077451.696 m³
